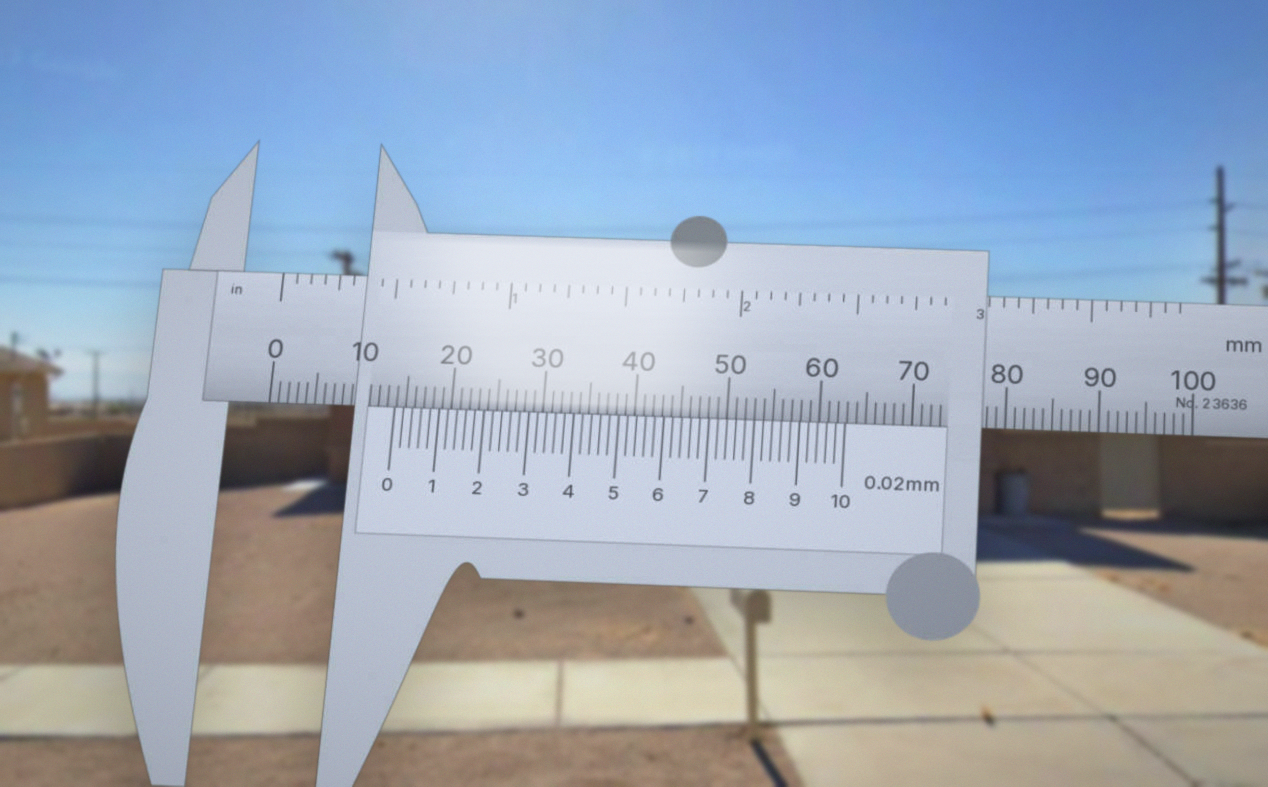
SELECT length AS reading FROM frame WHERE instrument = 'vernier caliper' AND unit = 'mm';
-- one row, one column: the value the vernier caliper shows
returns 13.8 mm
